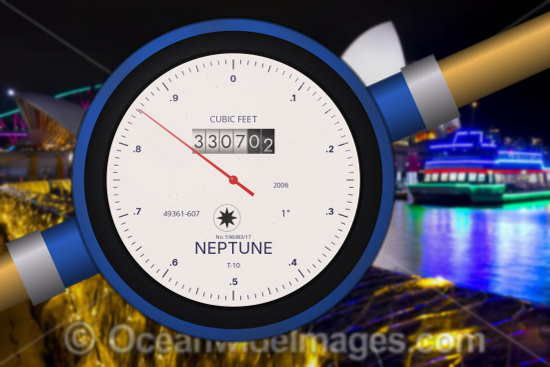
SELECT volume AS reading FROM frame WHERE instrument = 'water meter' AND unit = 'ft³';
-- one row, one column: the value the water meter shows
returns 330701.85 ft³
